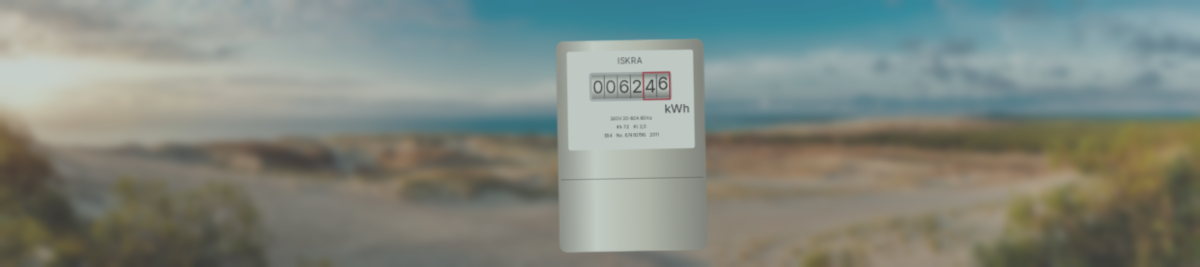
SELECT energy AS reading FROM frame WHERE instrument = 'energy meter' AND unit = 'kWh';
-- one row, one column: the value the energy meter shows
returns 62.46 kWh
